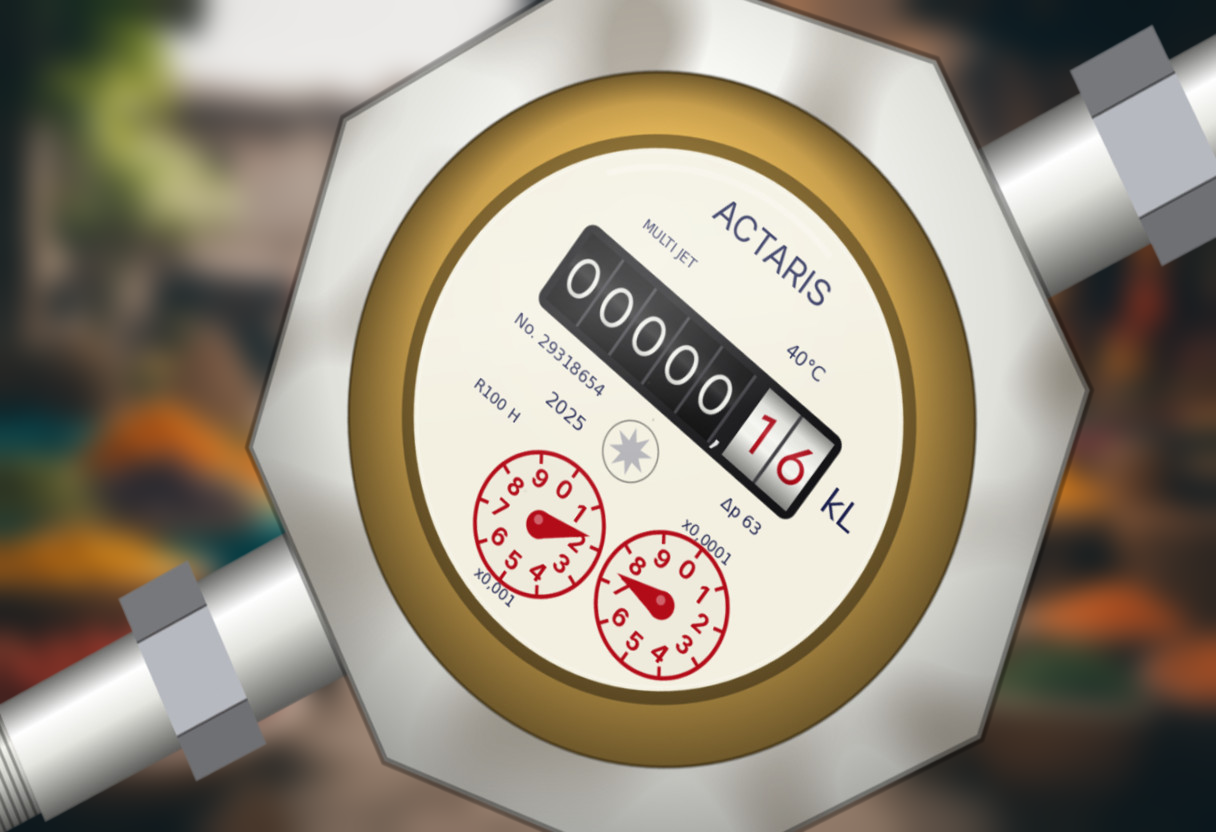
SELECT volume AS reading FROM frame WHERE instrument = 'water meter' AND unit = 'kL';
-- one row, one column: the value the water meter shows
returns 0.1617 kL
